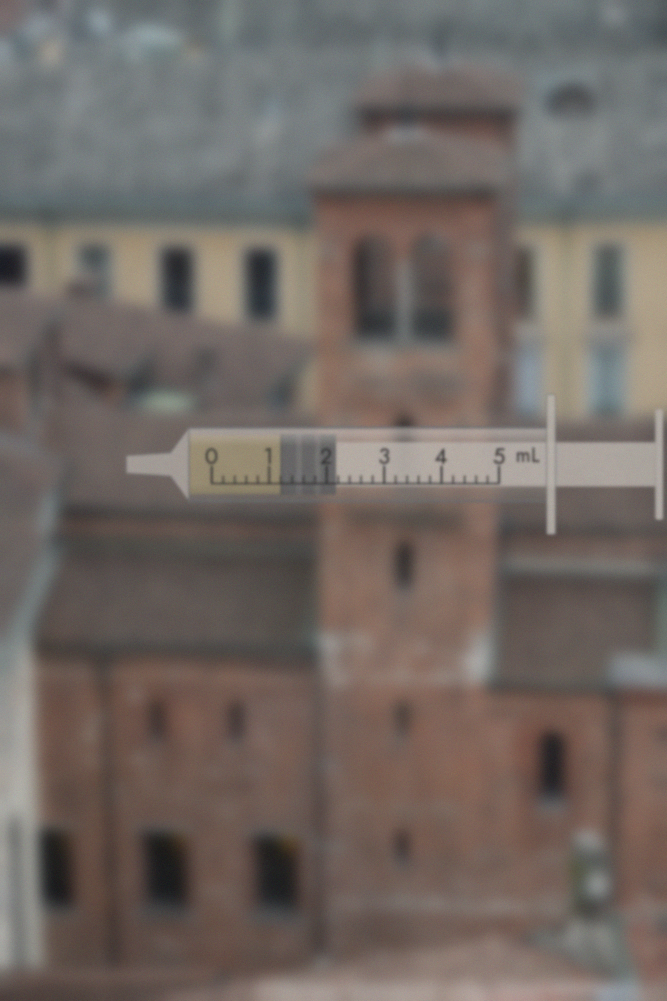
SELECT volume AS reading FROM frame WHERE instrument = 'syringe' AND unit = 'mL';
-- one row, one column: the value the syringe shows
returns 1.2 mL
